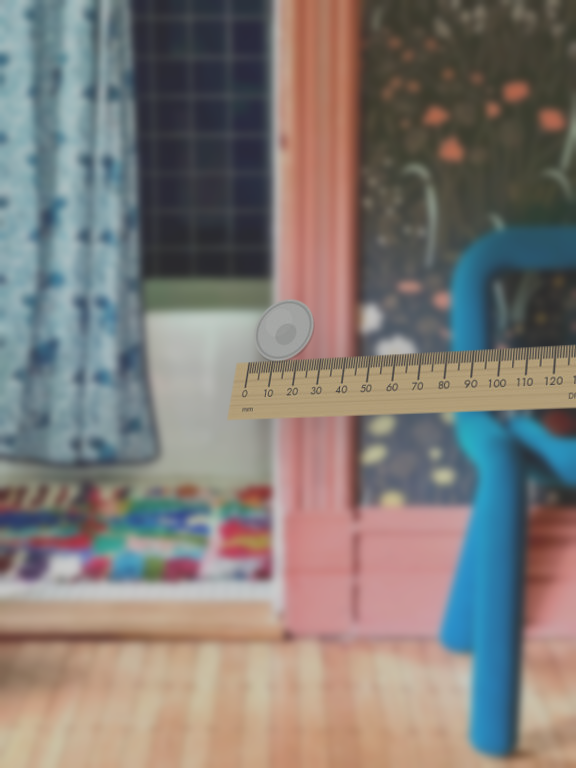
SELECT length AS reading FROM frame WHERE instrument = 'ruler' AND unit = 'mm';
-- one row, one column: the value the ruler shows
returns 25 mm
